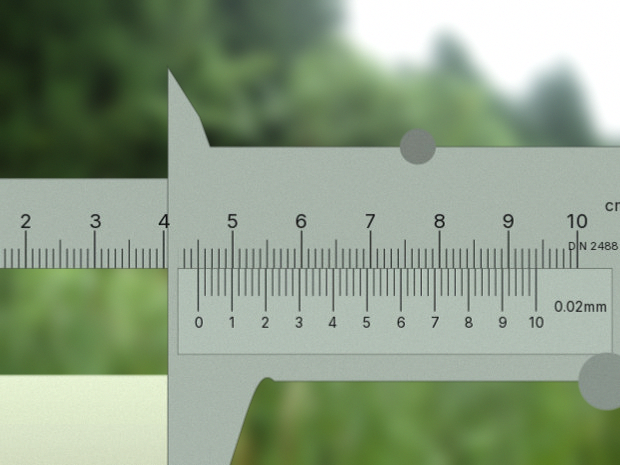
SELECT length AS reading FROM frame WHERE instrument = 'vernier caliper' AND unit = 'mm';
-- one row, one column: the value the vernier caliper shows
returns 45.0 mm
